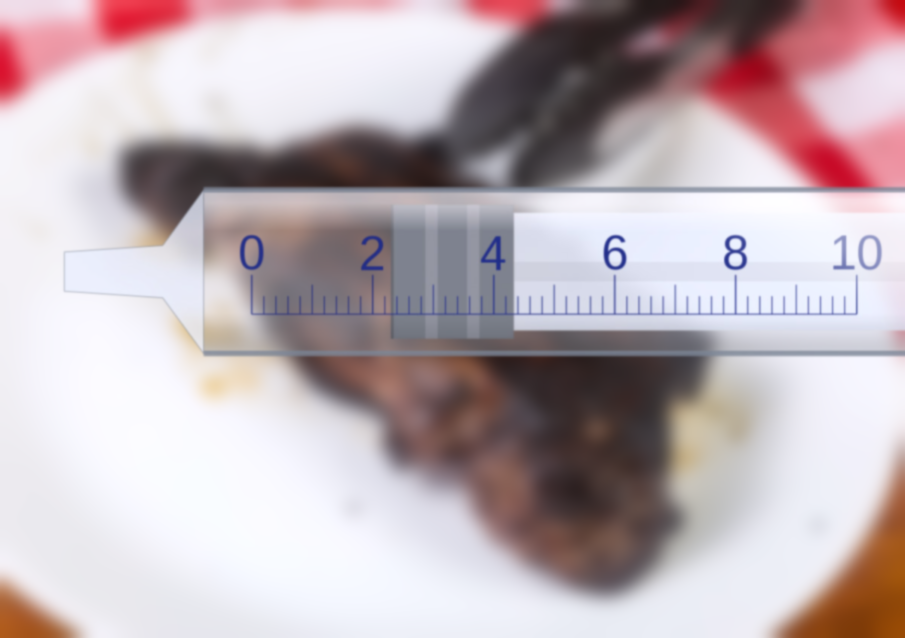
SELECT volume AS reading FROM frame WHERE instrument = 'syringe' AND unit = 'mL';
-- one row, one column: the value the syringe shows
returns 2.3 mL
